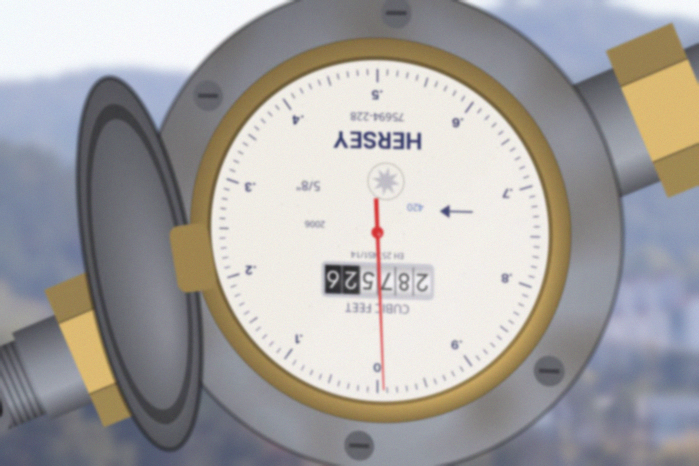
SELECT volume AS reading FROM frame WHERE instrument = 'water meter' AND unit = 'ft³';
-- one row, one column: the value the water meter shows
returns 287525.99 ft³
